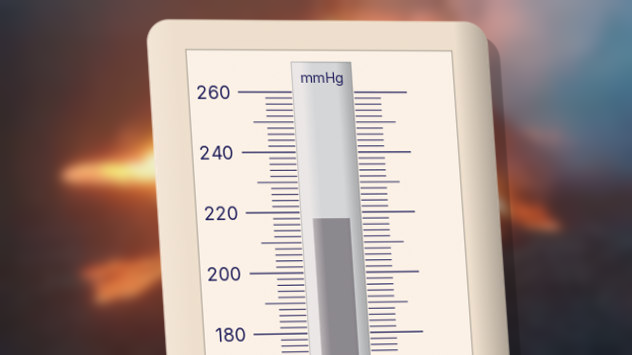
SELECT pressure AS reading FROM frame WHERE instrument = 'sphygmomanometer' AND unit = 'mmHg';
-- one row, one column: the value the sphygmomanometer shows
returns 218 mmHg
